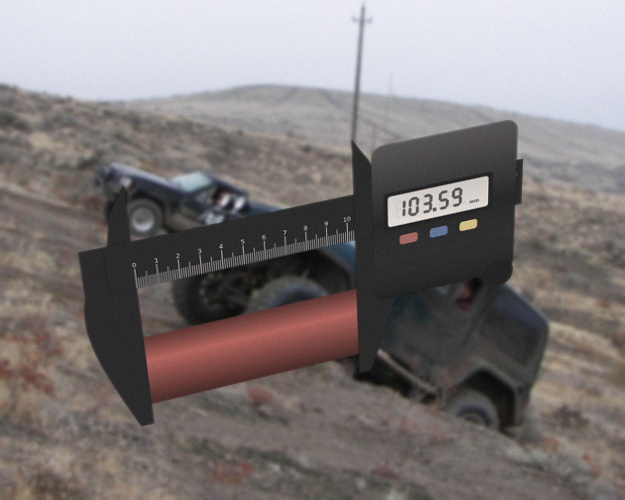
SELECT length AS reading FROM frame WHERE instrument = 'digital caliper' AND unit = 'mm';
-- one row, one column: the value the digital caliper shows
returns 103.59 mm
